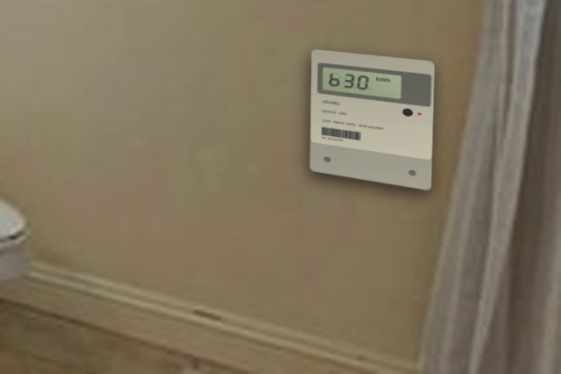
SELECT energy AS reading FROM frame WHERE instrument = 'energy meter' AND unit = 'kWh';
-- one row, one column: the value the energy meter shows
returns 630 kWh
